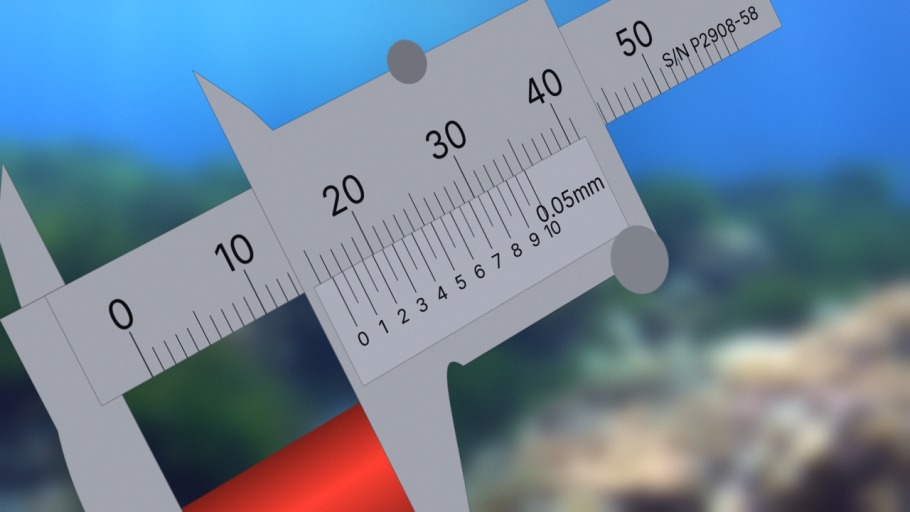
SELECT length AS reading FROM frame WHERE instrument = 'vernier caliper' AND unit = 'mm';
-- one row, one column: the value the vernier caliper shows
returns 16.1 mm
